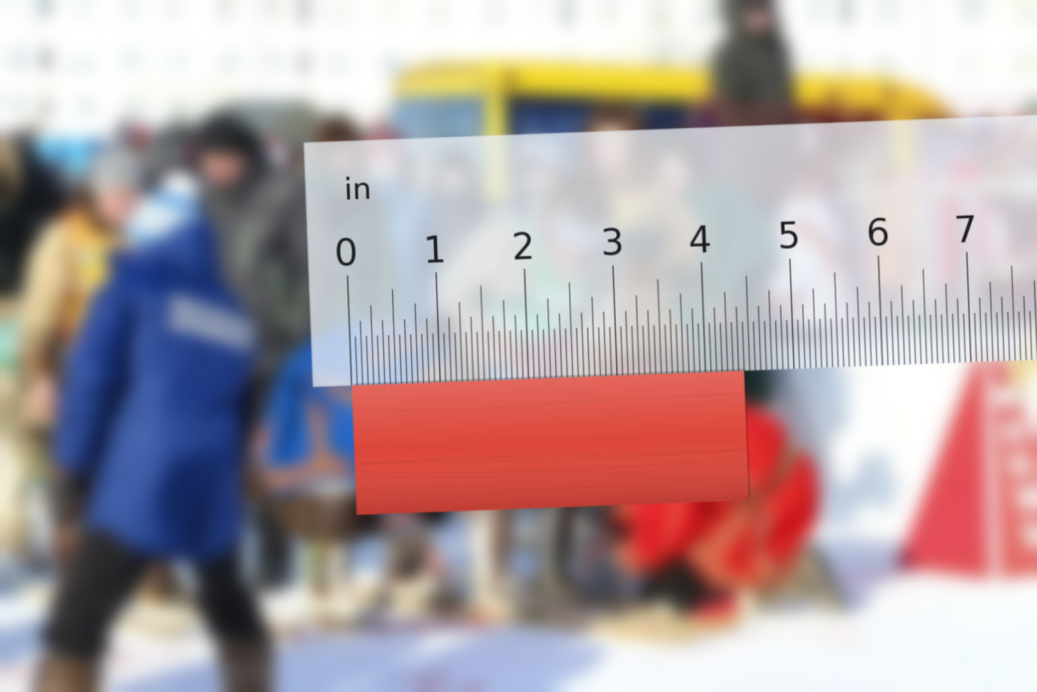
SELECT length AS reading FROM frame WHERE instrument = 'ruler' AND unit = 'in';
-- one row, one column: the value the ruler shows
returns 4.4375 in
